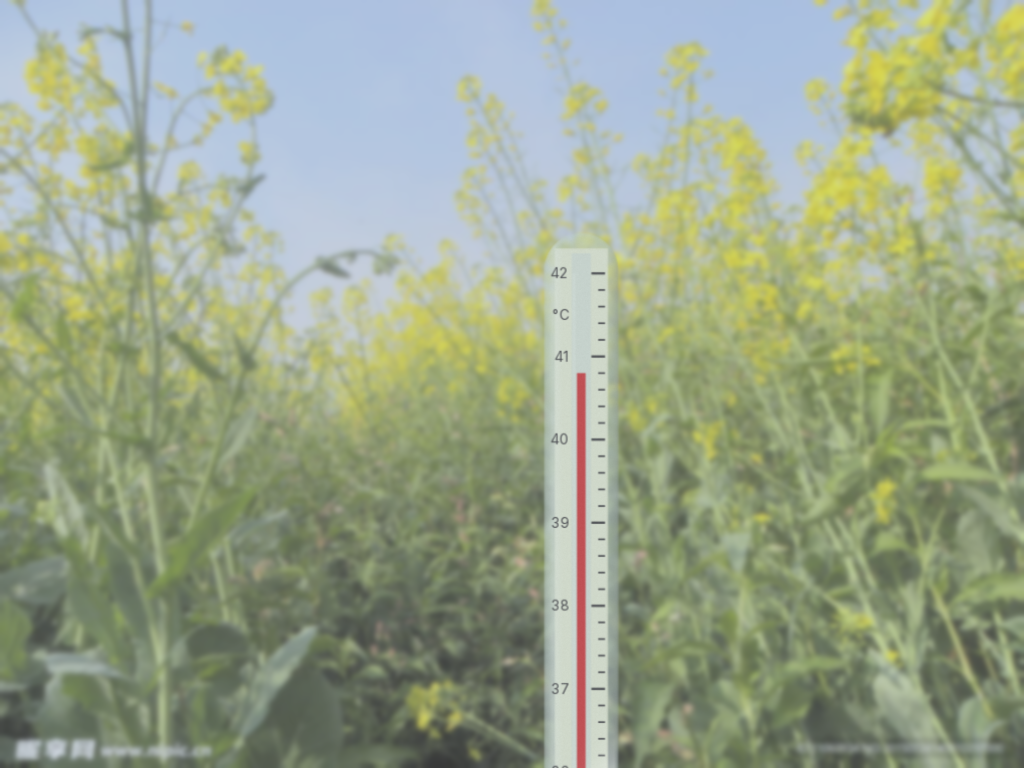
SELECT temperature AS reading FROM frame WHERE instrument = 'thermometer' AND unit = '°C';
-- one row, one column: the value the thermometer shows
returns 40.8 °C
